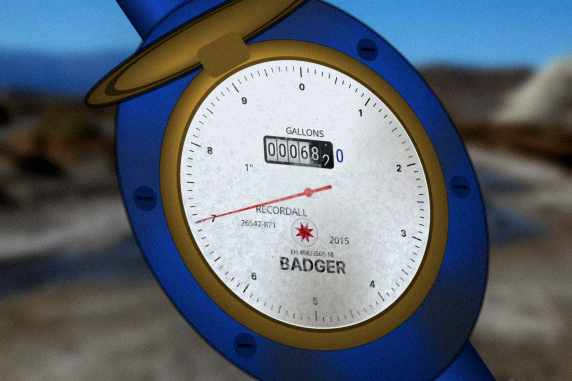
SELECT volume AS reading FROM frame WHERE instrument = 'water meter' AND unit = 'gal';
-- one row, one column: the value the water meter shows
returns 6817.0 gal
